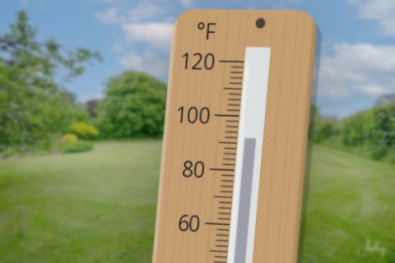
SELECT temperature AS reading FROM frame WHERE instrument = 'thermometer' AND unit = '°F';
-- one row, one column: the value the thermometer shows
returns 92 °F
